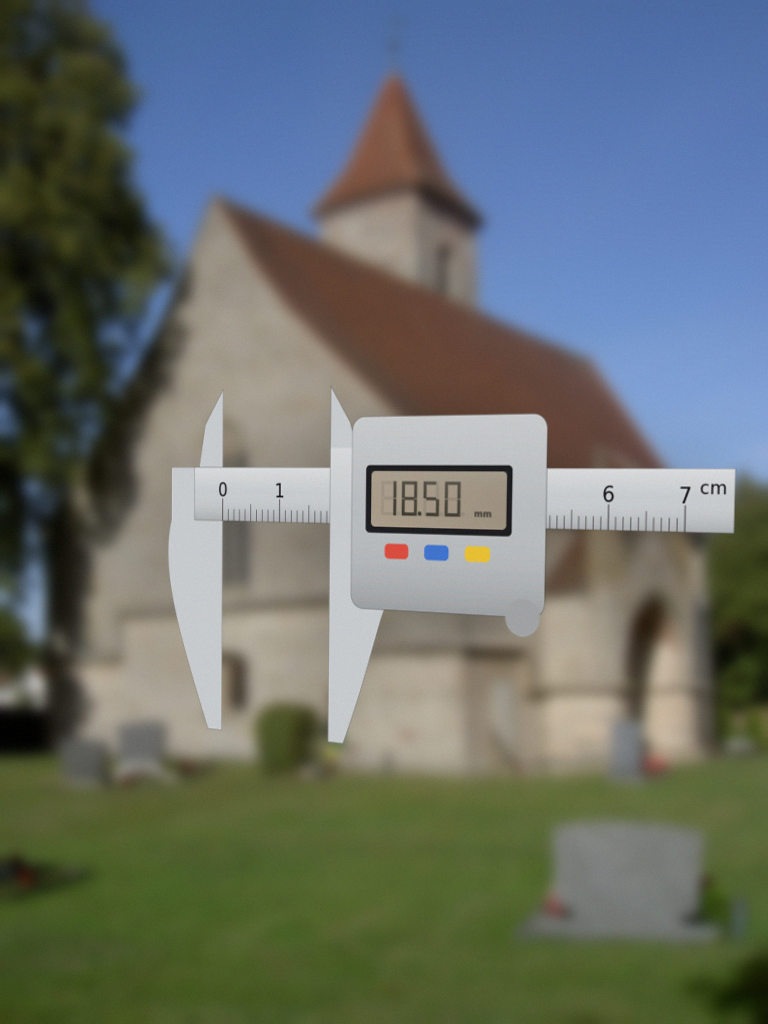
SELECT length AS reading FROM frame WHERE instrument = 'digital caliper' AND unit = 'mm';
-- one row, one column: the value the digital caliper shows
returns 18.50 mm
